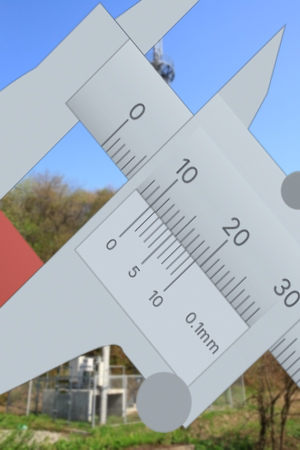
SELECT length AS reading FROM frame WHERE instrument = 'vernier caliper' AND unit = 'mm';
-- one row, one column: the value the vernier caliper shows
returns 10.0 mm
